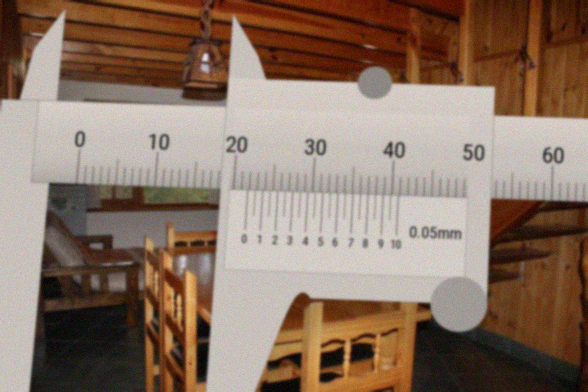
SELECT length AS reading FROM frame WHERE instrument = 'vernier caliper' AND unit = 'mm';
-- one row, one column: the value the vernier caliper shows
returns 21.8 mm
